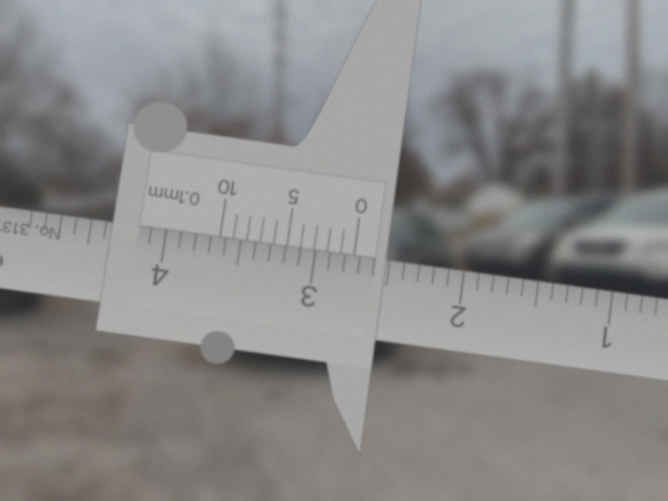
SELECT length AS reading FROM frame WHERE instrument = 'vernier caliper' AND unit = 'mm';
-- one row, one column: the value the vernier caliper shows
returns 27.4 mm
